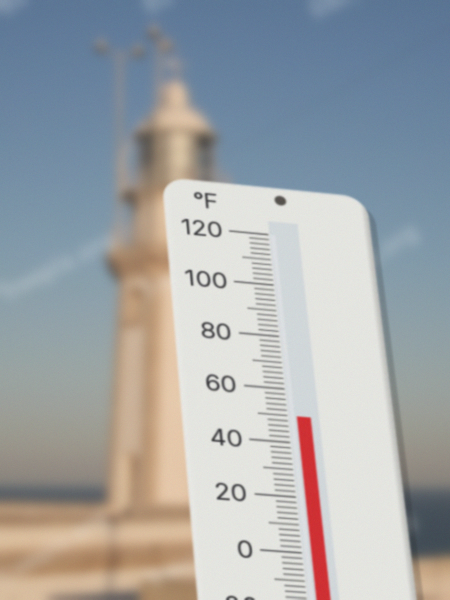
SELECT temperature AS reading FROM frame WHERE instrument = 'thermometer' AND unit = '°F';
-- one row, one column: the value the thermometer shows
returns 50 °F
